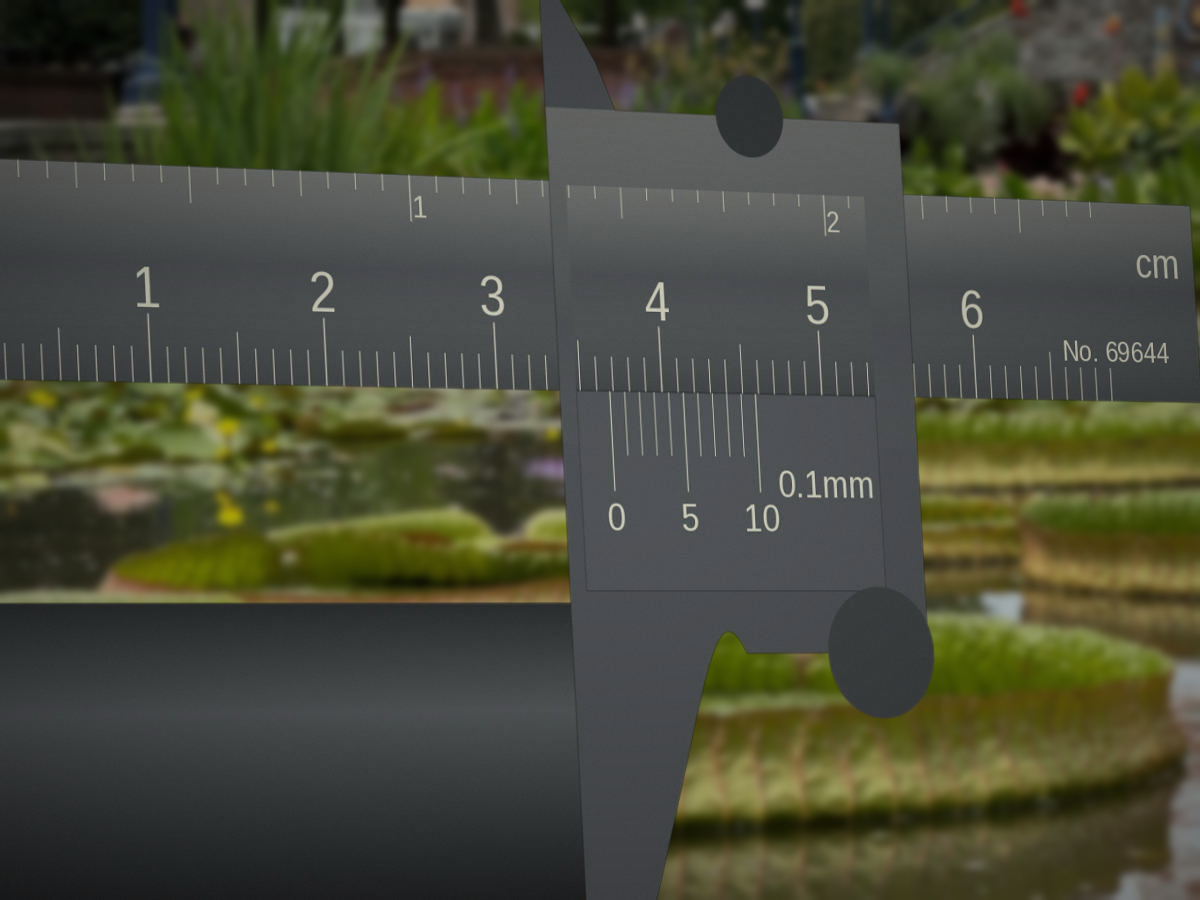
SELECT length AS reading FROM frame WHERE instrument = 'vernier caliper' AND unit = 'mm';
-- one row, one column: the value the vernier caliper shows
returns 36.8 mm
